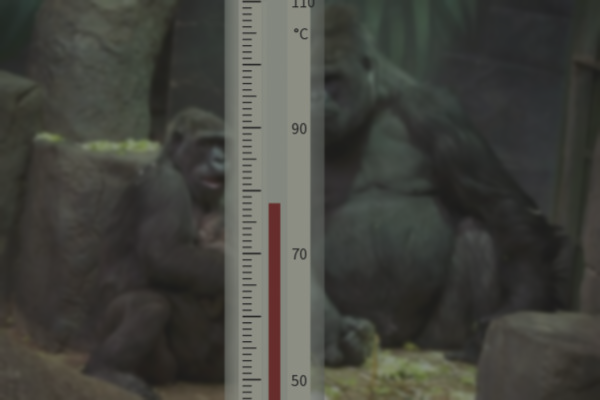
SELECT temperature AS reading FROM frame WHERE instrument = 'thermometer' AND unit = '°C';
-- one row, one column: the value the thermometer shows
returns 78 °C
